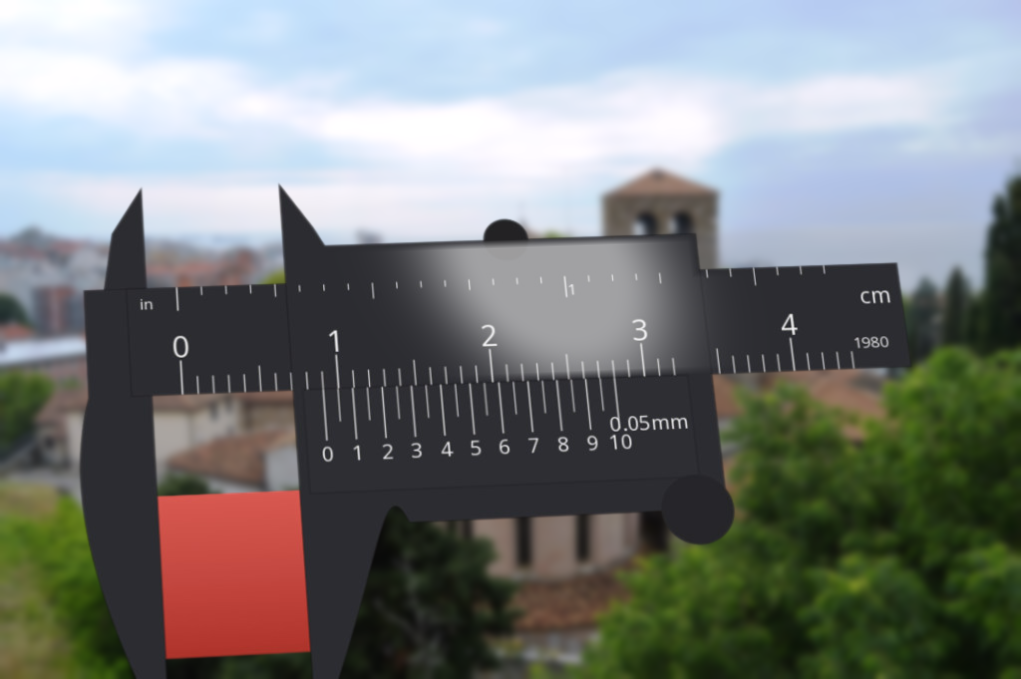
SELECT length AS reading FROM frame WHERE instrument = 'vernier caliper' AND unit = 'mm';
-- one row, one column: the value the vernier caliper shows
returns 9.0 mm
